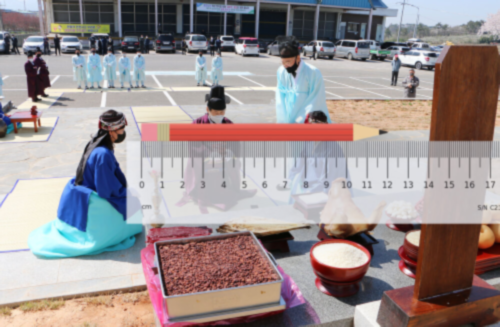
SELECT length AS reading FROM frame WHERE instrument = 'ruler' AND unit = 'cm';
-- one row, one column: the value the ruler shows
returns 12 cm
